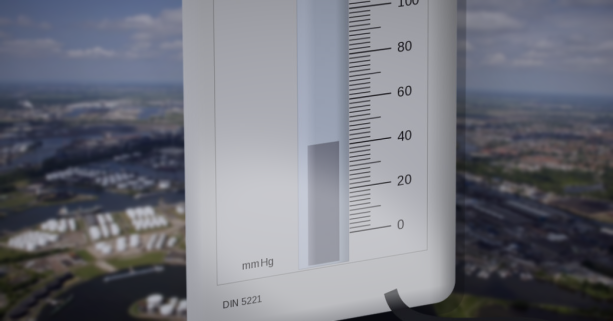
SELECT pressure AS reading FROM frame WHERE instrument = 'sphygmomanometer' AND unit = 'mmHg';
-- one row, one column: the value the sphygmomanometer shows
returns 42 mmHg
